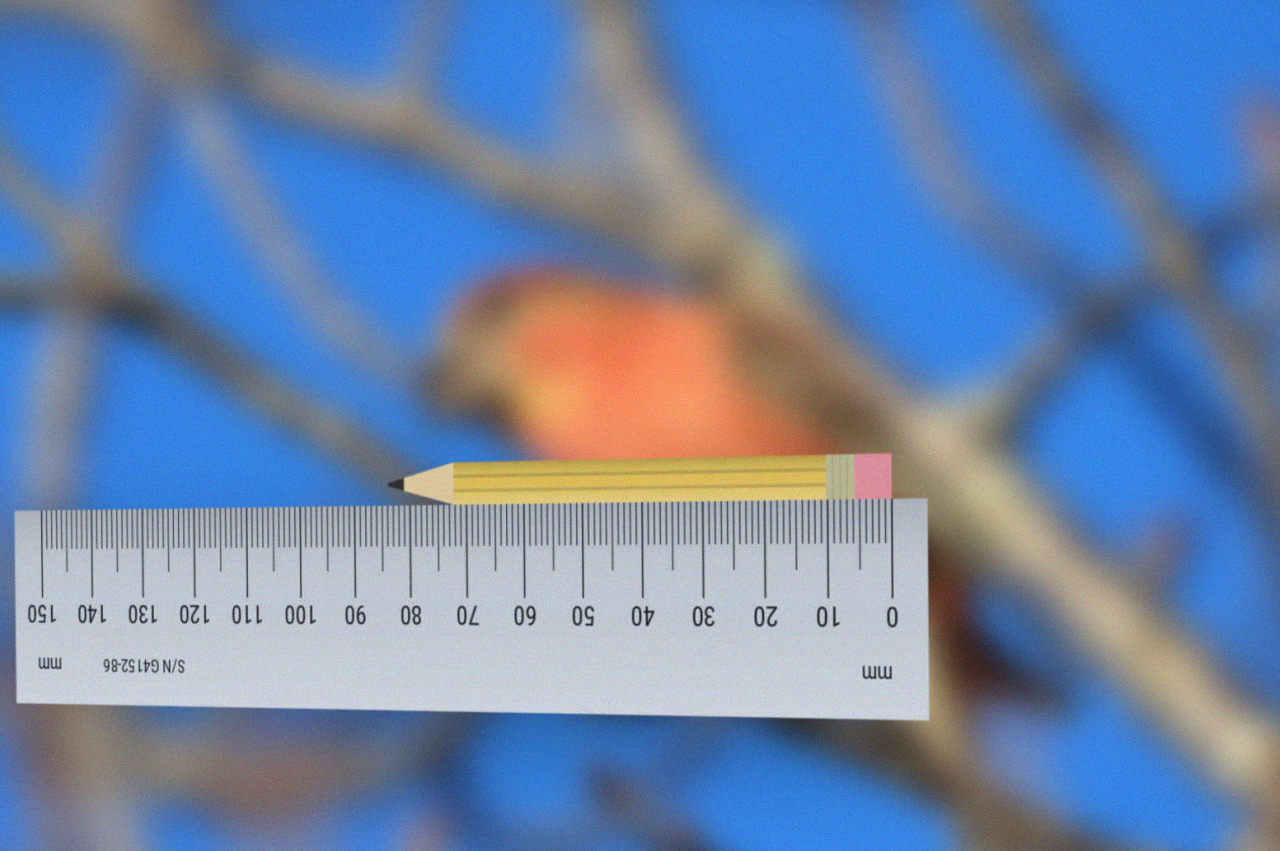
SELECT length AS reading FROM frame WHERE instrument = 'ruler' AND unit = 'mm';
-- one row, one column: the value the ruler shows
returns 84 mm
